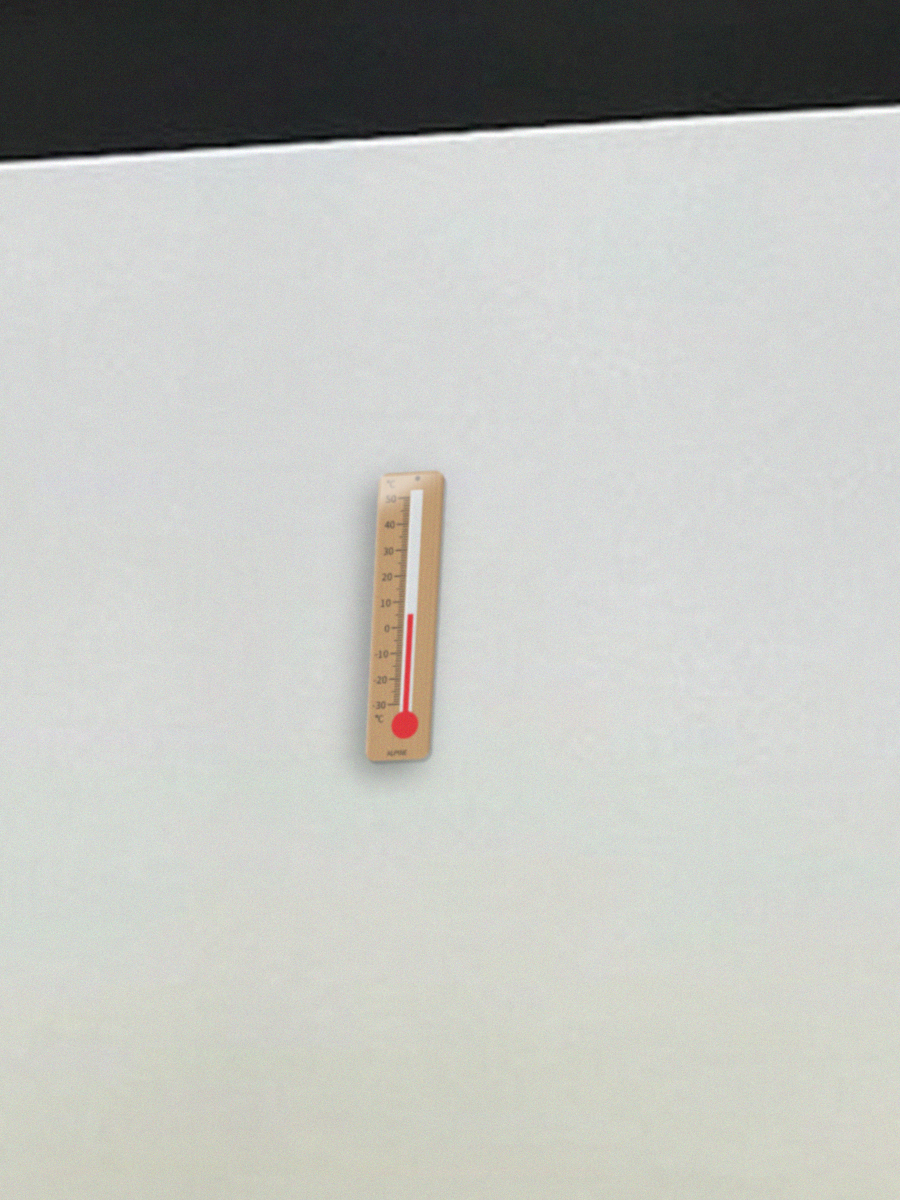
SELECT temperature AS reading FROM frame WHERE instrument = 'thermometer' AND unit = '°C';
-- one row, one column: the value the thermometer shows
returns 5 °C
